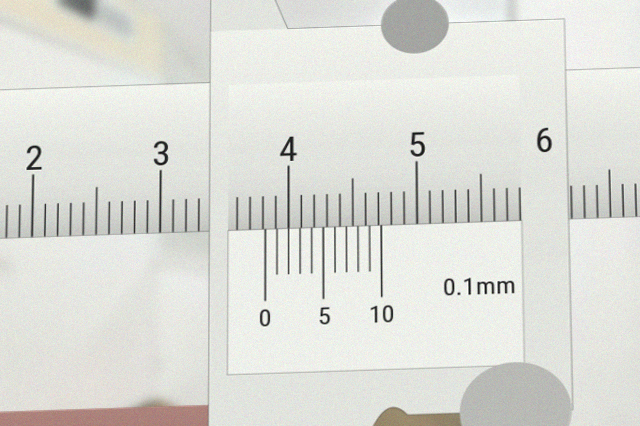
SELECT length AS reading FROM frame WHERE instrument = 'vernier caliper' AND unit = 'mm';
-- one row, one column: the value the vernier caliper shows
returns 38.2 mm
